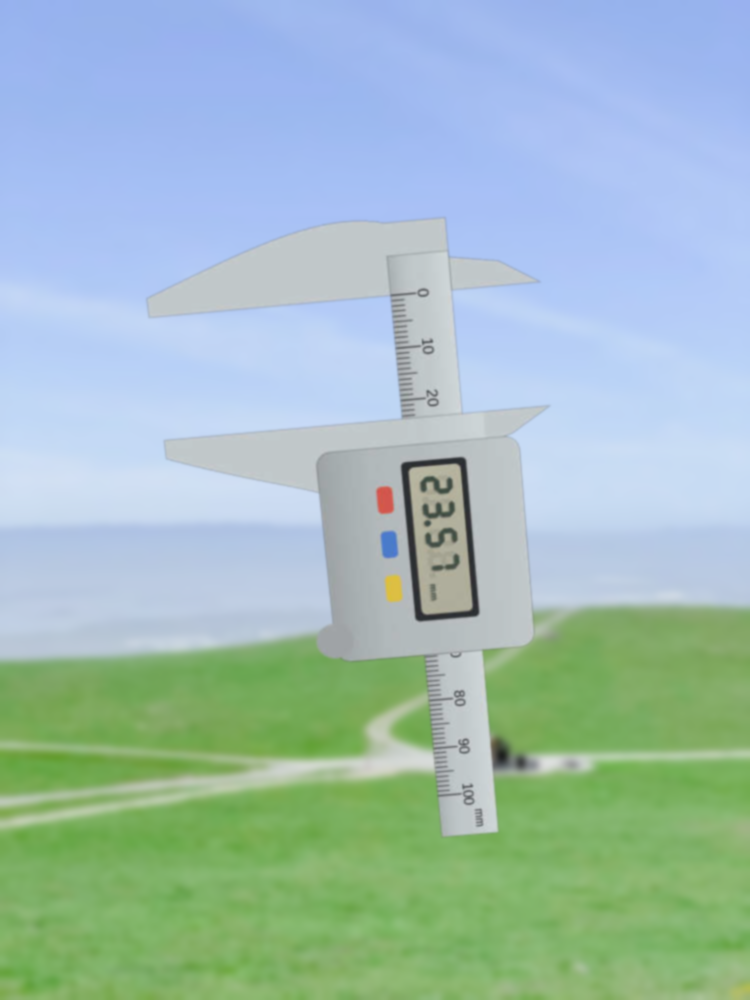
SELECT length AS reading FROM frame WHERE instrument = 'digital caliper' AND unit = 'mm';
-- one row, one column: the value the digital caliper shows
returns 23.57 mm
